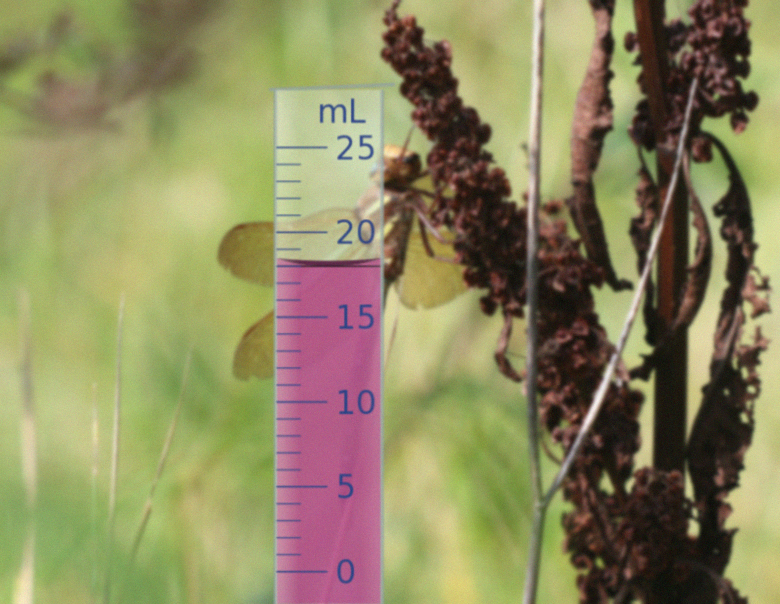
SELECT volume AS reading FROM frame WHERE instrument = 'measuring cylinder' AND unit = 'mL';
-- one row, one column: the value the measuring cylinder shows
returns 18 mL
